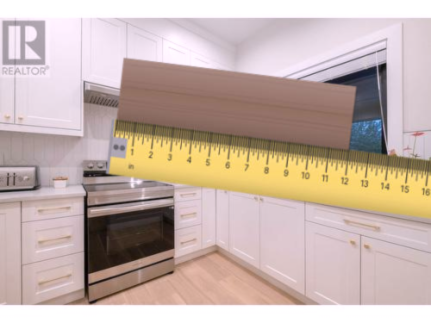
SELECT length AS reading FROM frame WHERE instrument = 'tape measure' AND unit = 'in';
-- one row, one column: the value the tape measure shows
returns 12 in
